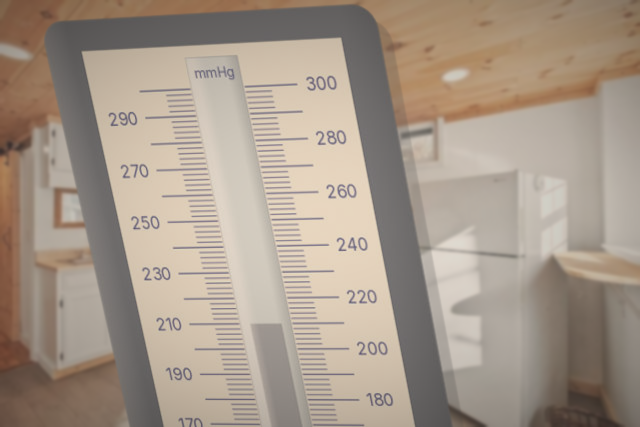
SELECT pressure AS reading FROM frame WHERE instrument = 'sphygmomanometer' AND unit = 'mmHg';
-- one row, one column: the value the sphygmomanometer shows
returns 210 mmHg
